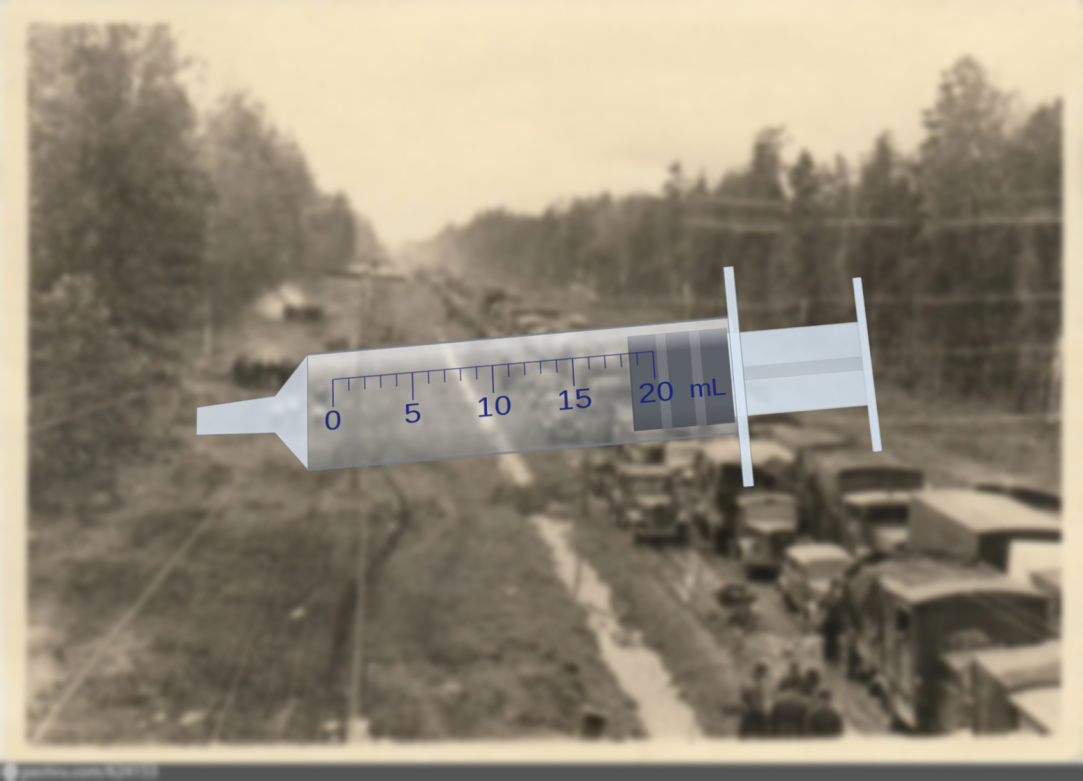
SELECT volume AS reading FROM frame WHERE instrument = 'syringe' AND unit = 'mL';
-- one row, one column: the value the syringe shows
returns 18.5 mL
